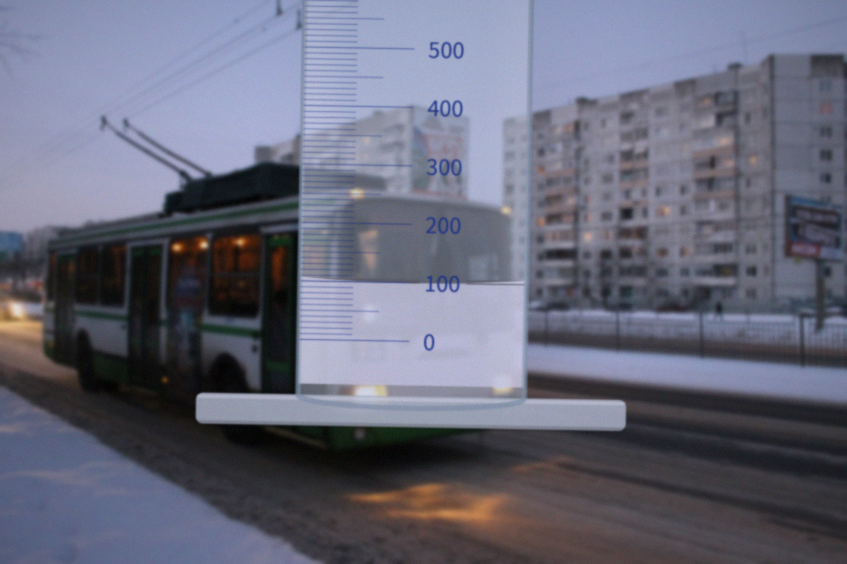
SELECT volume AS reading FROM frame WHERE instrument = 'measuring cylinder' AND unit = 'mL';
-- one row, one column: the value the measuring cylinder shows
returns 100 mL
